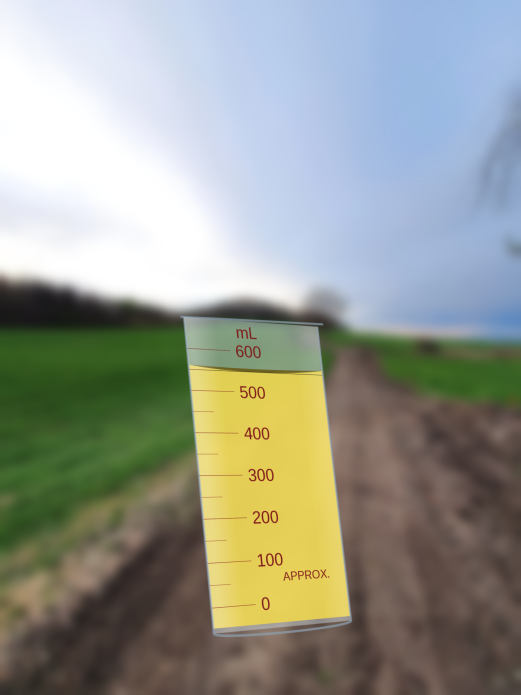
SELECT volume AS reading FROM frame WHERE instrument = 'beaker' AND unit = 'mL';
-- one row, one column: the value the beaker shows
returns 550 mL
